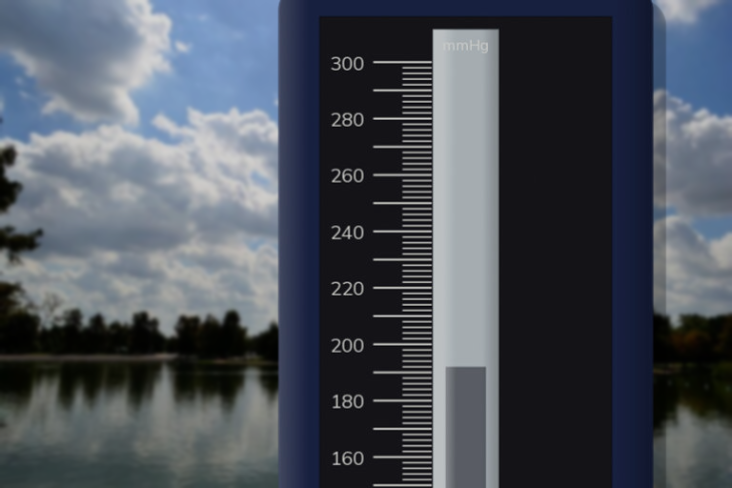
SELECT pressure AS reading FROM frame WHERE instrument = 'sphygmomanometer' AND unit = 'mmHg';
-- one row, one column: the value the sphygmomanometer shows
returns 192 mmHg
